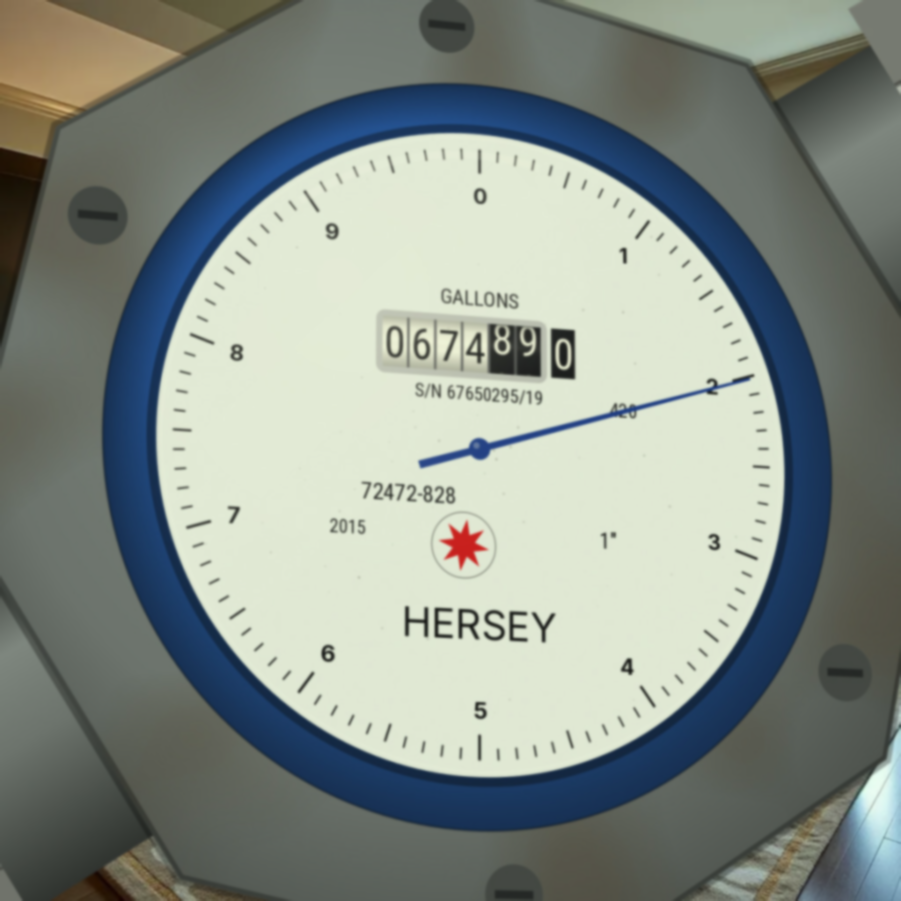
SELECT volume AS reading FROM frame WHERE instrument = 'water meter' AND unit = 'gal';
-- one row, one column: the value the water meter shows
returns 674892.0 gal
